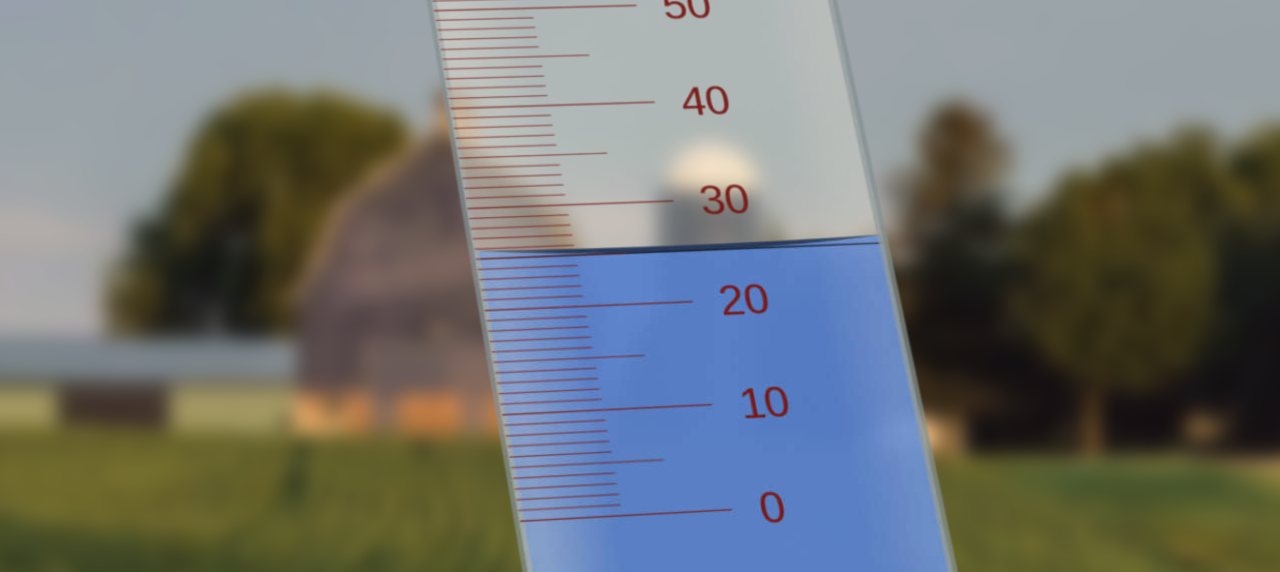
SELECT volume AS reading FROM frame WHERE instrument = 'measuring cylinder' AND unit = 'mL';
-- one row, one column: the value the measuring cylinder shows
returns 25 mL
